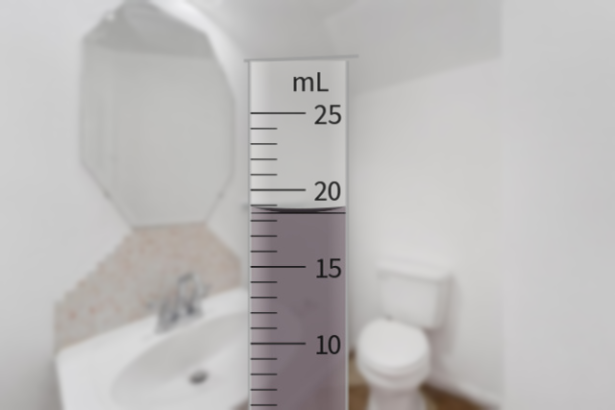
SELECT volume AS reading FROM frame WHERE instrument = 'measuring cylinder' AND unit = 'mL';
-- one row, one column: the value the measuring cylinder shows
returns 18.5 mL
